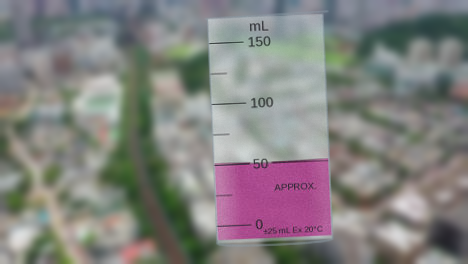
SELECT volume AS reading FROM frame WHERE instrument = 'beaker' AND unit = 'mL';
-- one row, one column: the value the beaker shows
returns 50 mL
